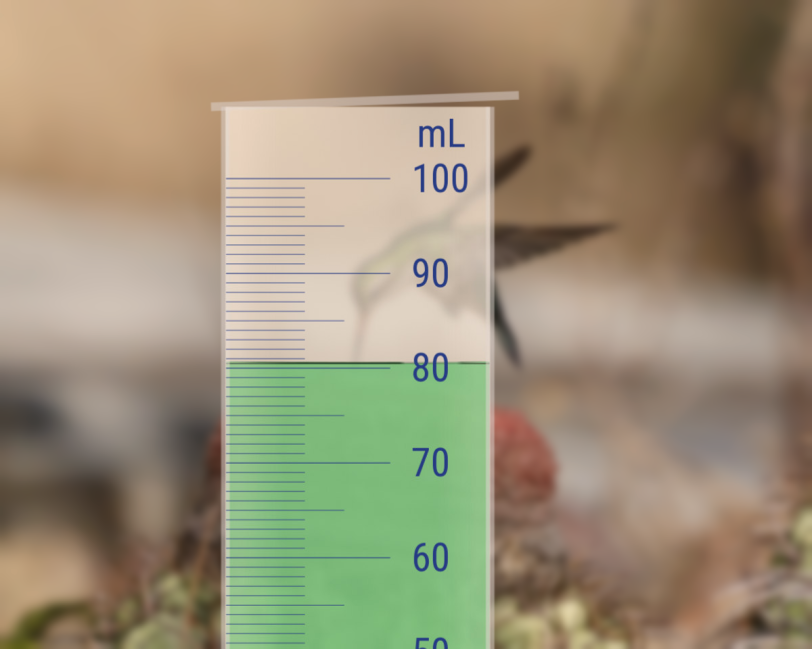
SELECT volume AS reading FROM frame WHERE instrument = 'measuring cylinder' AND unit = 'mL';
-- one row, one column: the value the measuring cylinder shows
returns 80.5 mL
